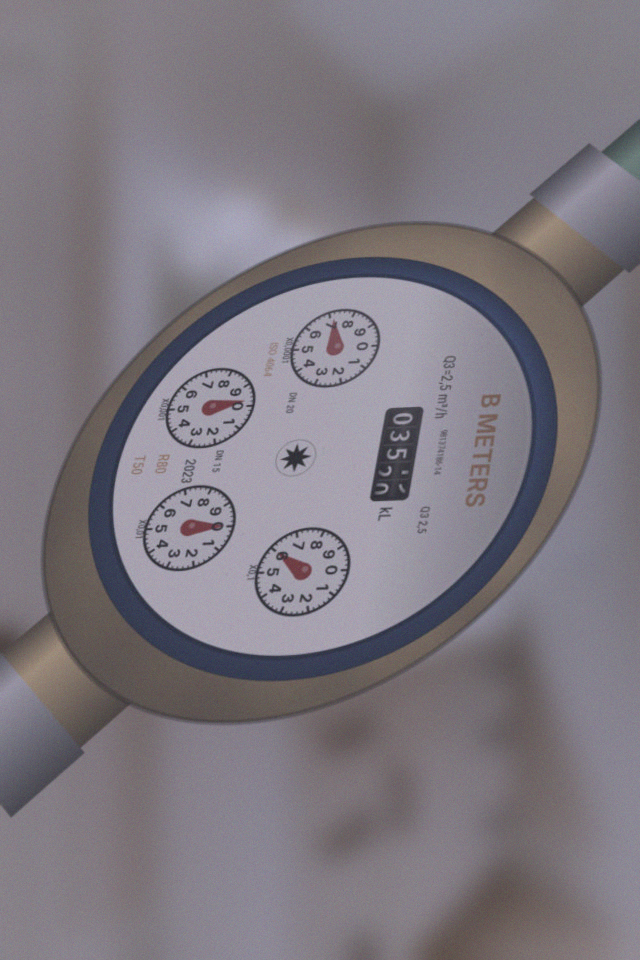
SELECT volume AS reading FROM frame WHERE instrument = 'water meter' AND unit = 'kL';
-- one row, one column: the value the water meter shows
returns 3519.5997 kL
